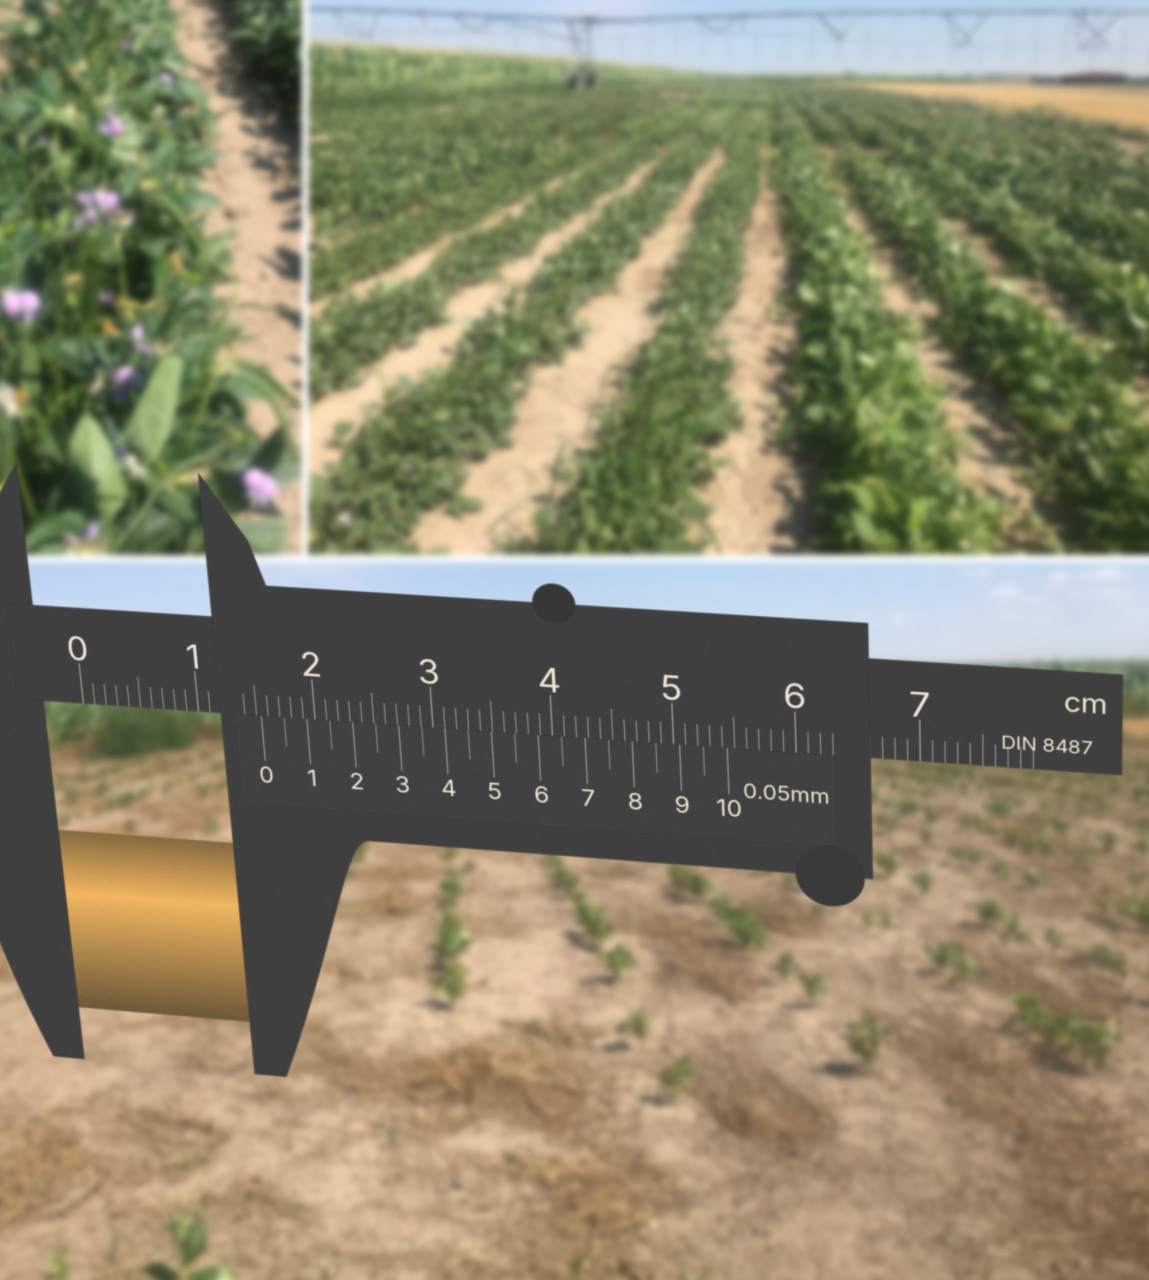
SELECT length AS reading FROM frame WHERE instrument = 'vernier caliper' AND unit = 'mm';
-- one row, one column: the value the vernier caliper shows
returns 15.4 mm
